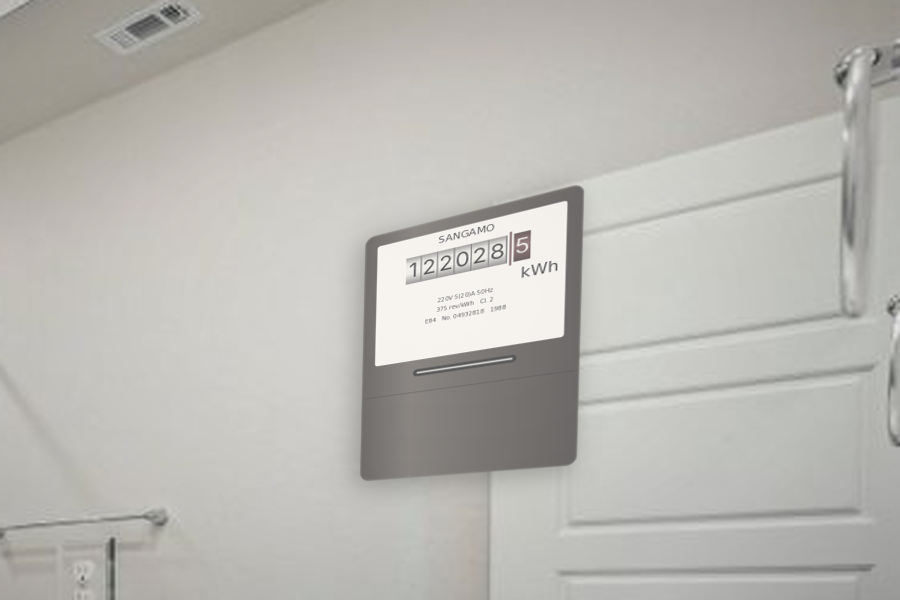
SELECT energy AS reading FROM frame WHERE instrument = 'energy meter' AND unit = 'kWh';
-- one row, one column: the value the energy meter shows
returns 122028.5 kWh
